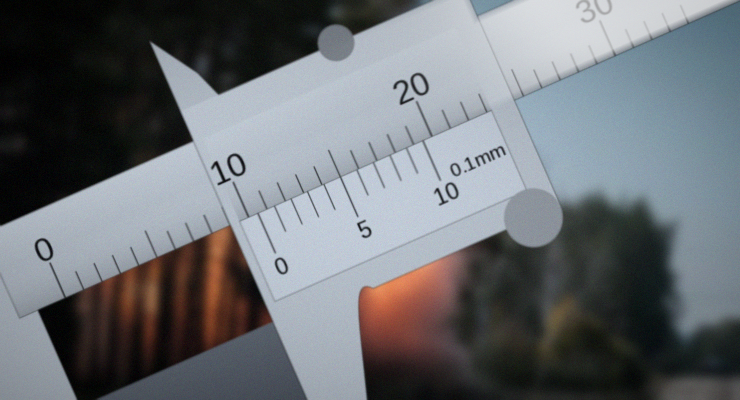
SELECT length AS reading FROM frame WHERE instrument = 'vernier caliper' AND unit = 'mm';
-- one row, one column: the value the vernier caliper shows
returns 10.5 mm
